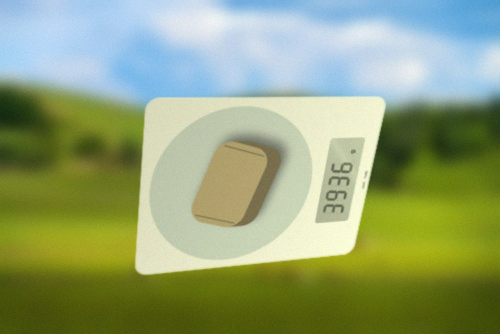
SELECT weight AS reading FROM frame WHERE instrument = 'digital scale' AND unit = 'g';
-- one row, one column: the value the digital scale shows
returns 3936 g
